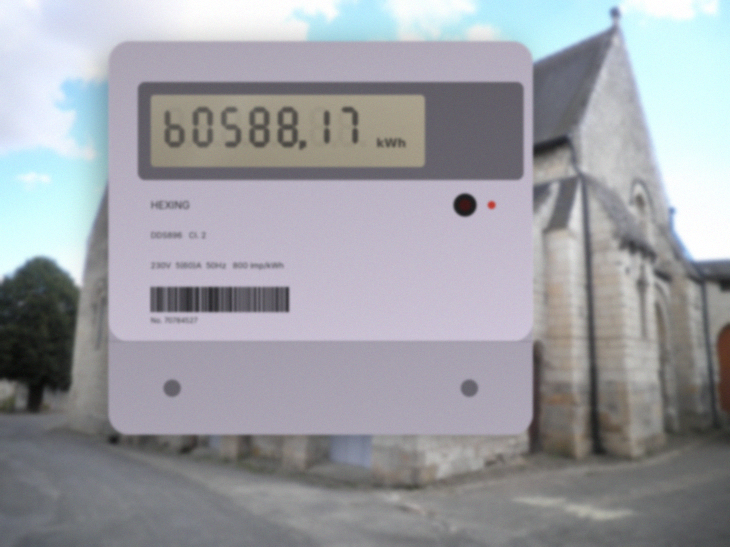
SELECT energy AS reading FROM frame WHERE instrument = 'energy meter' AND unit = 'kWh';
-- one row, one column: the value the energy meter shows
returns 60588.17 kWh
